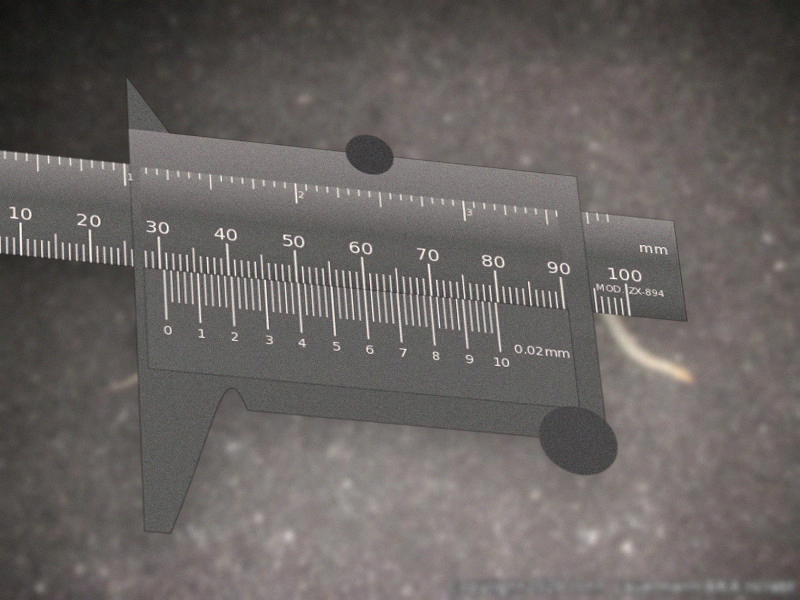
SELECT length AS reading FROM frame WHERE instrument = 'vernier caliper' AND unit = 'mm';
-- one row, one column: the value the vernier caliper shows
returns 30.6 mm
